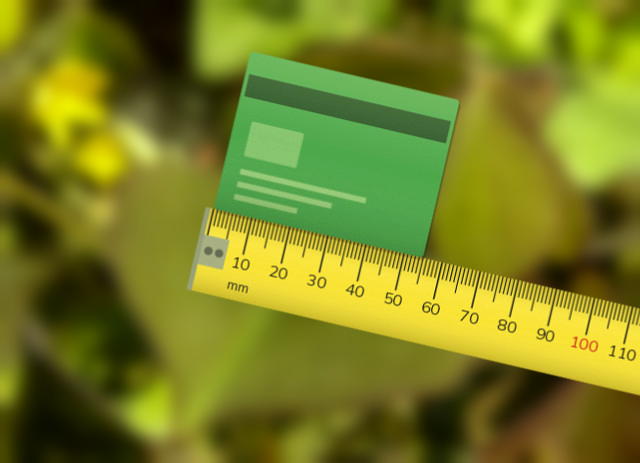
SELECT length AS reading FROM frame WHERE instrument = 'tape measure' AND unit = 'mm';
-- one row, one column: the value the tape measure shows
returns 55 mm
